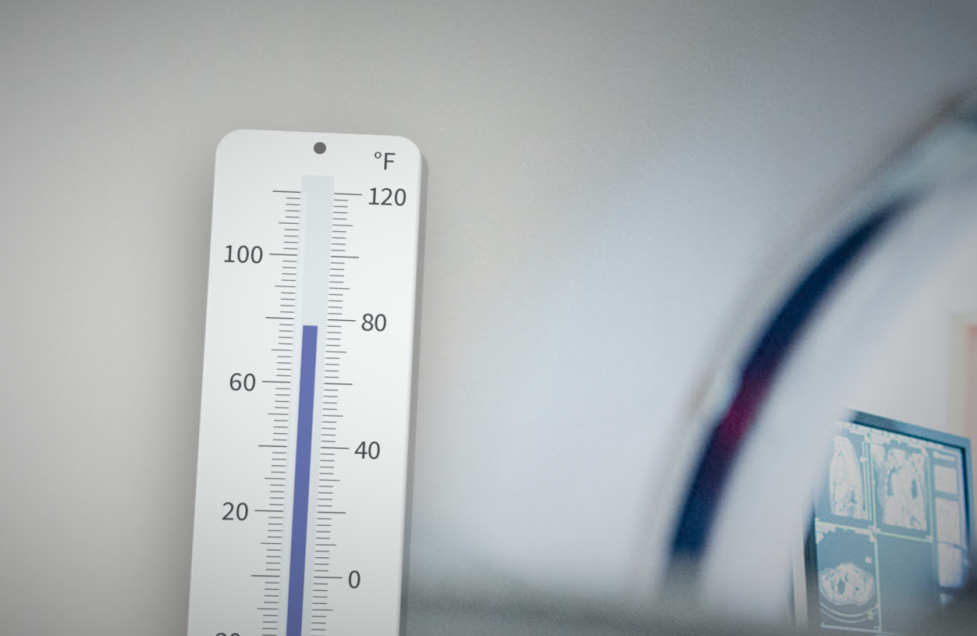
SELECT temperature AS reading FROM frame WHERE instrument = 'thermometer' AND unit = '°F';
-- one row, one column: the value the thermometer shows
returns 78 °F
